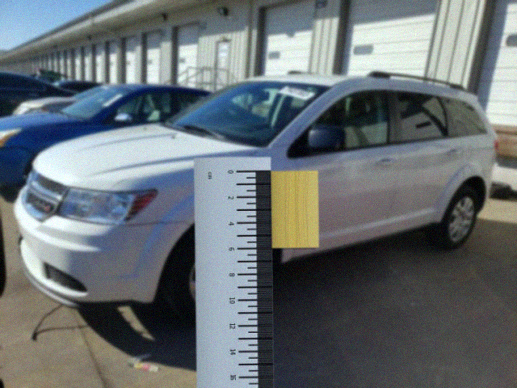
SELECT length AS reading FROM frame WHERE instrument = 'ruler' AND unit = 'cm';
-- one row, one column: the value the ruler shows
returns 6 cm
